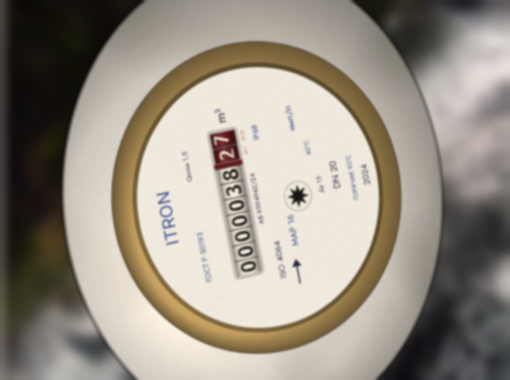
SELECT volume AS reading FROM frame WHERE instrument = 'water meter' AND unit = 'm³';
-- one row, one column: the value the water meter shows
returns 38.27 m³
